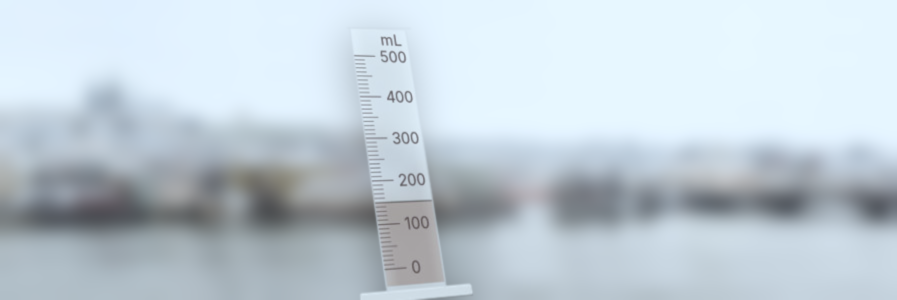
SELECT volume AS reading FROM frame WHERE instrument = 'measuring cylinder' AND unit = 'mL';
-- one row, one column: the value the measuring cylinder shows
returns 150 mL
